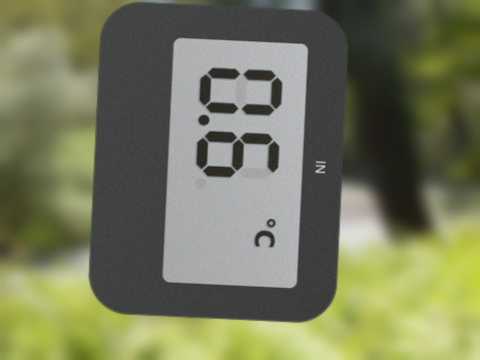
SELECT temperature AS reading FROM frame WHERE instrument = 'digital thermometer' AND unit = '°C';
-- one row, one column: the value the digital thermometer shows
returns 0.6 °C
